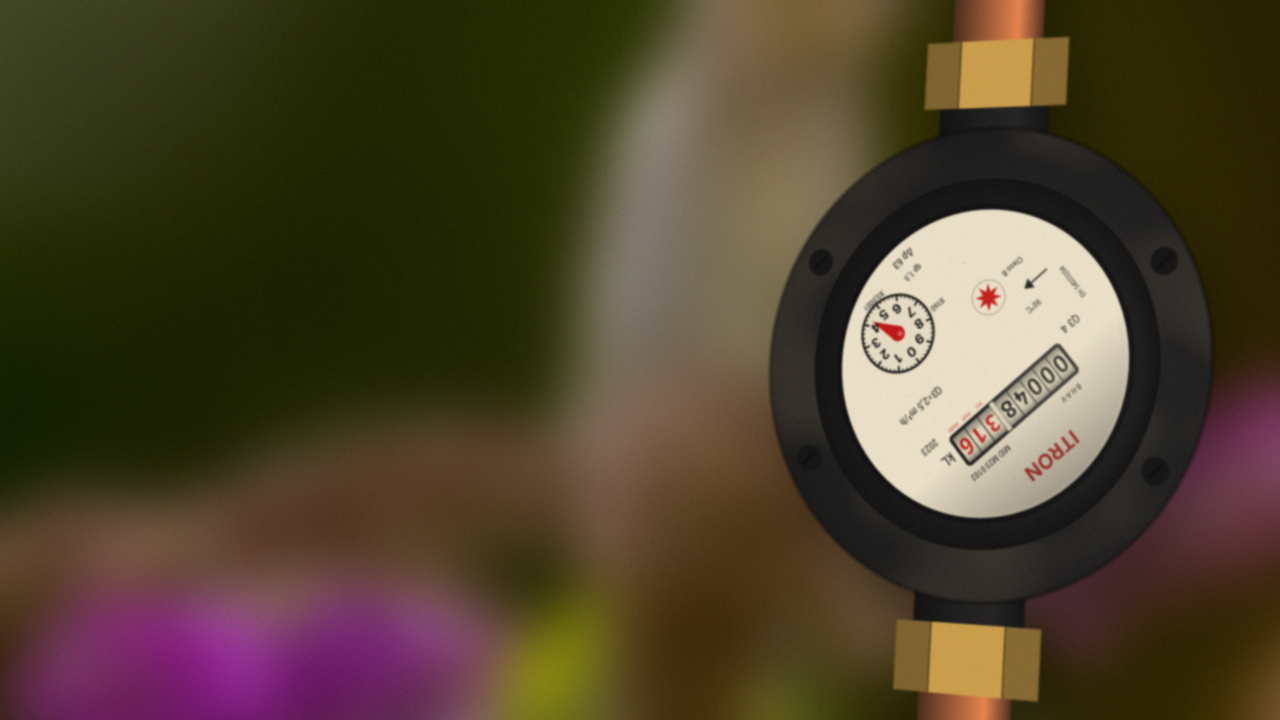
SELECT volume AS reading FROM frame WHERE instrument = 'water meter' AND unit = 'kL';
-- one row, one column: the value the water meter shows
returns 48.3164 kL
